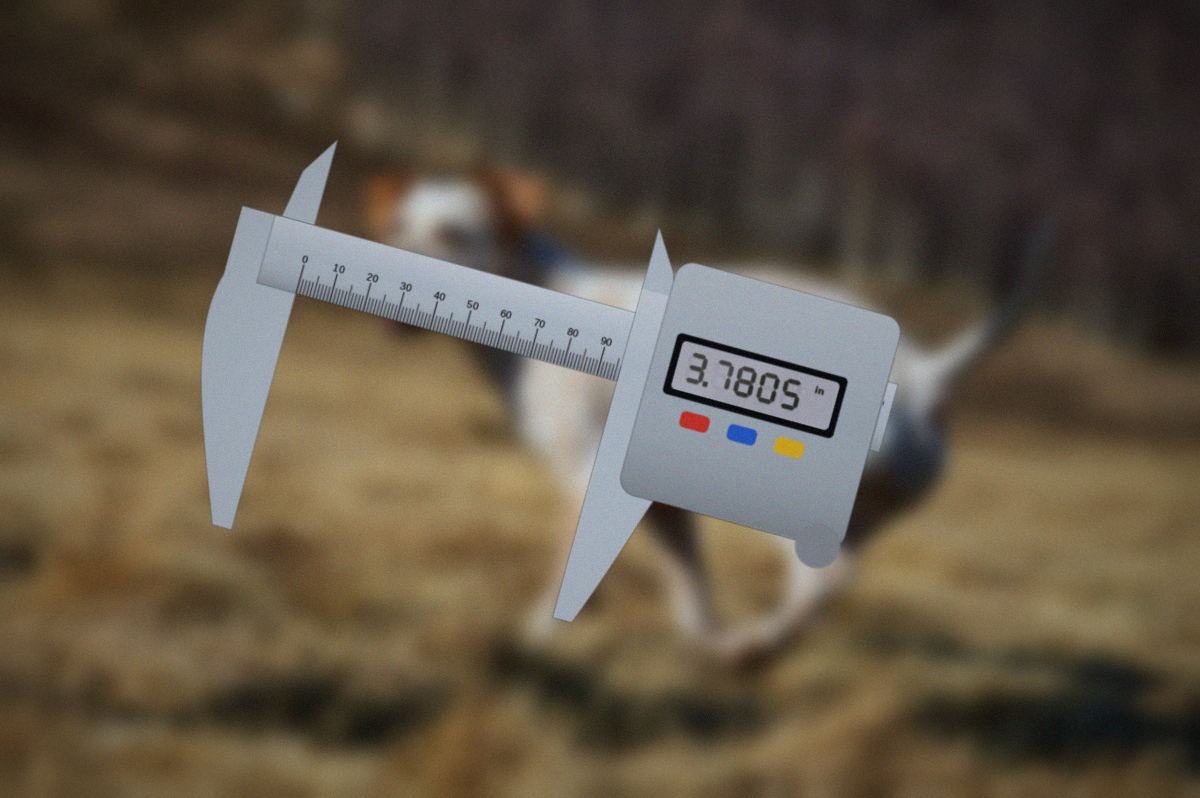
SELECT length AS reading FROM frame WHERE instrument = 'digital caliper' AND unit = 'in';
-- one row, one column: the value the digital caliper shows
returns 3.7805 in
